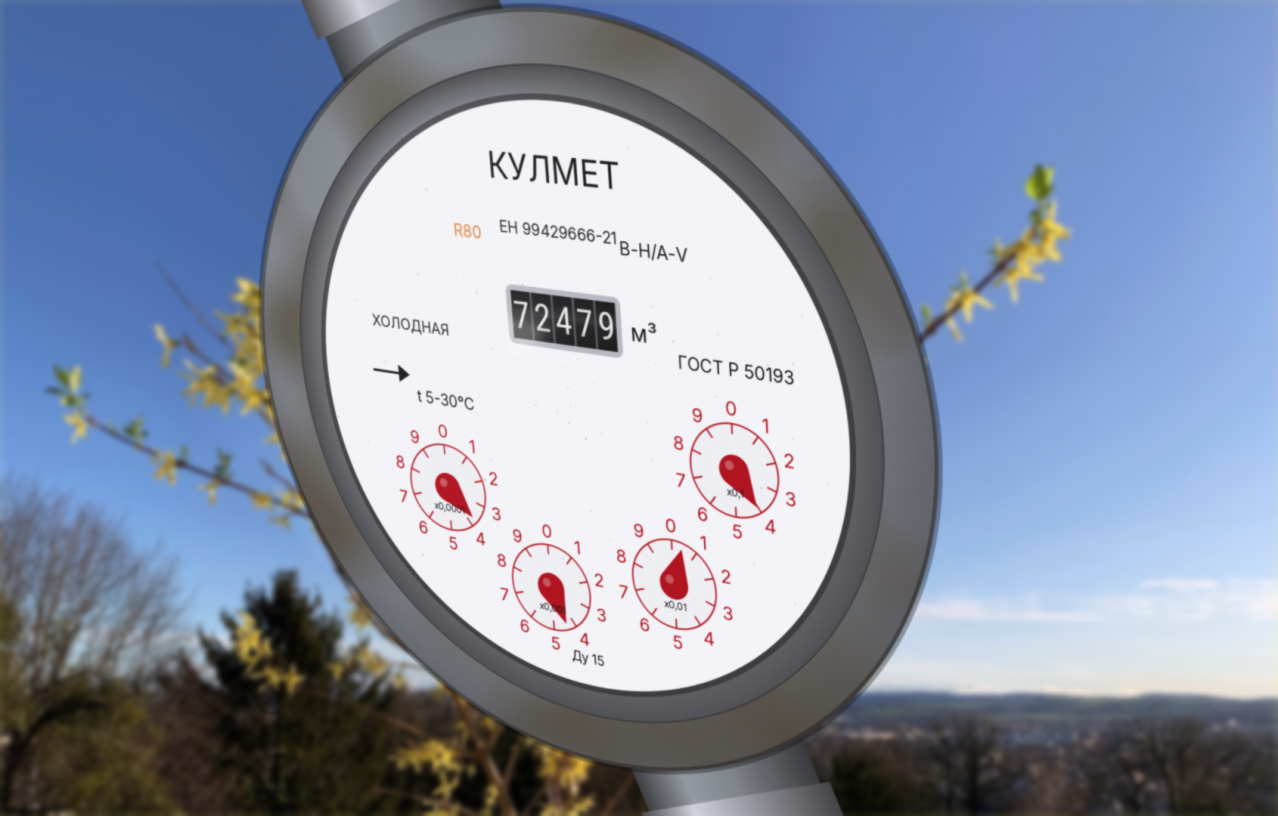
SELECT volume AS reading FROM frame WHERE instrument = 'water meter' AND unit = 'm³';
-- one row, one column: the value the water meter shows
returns 72479.4043 m³
